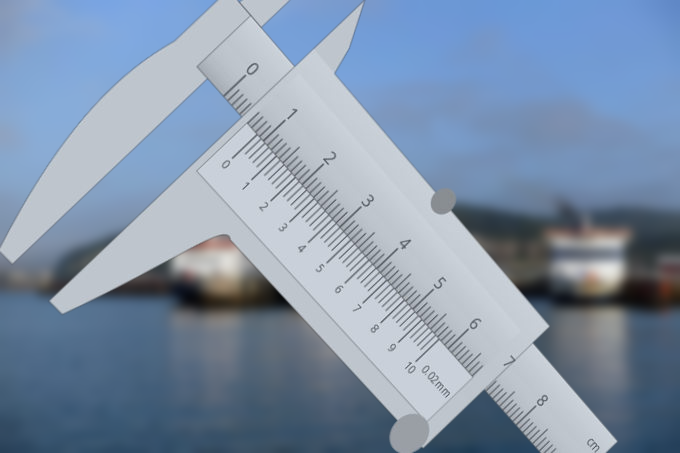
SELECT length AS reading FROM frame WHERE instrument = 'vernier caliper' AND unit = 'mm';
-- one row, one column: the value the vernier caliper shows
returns 8.5 mm
